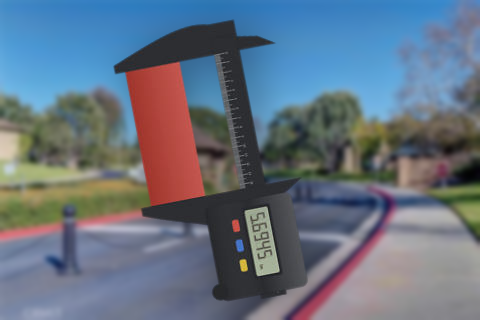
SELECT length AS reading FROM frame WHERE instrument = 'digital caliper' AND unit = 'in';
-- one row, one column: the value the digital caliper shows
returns 5.6945 in
